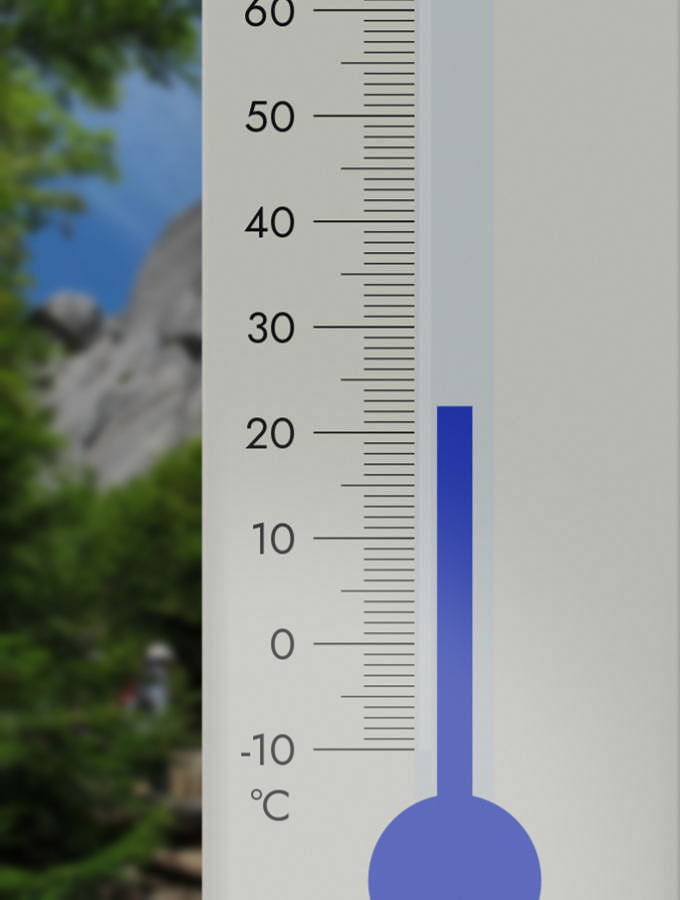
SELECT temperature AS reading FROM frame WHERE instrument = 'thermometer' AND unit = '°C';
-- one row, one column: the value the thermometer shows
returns 22.5 °C
